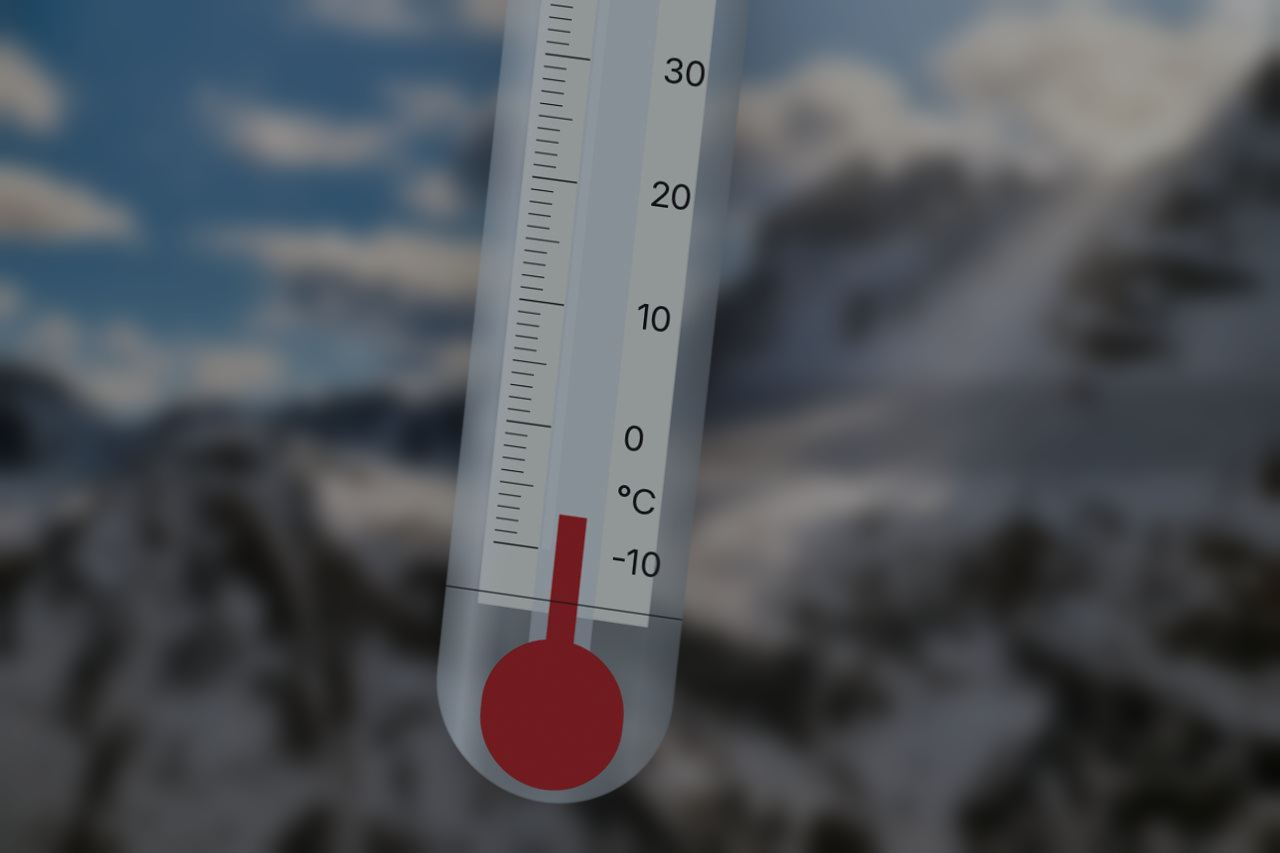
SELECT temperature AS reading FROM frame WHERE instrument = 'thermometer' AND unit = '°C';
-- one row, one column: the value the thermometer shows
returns -7 °C
